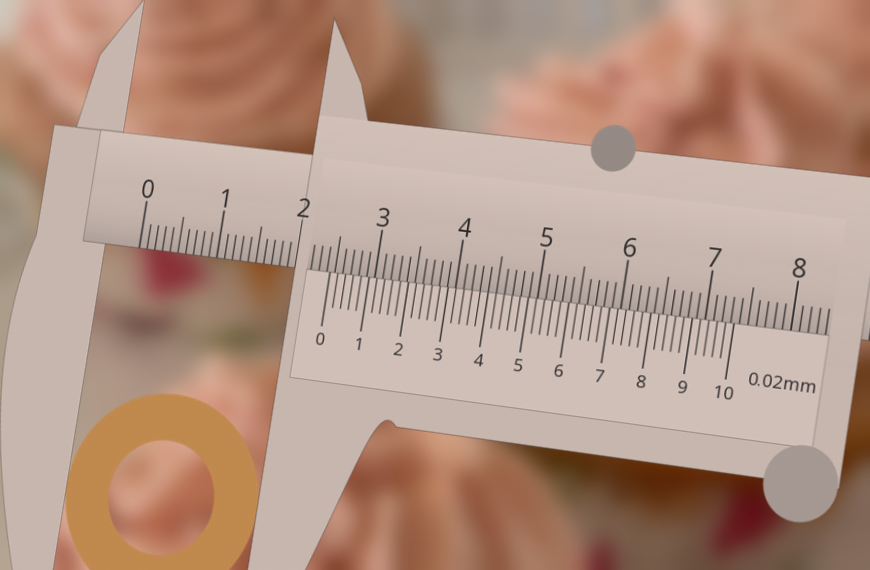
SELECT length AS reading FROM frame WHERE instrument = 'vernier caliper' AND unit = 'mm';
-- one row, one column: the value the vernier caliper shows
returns 24.4 mm
